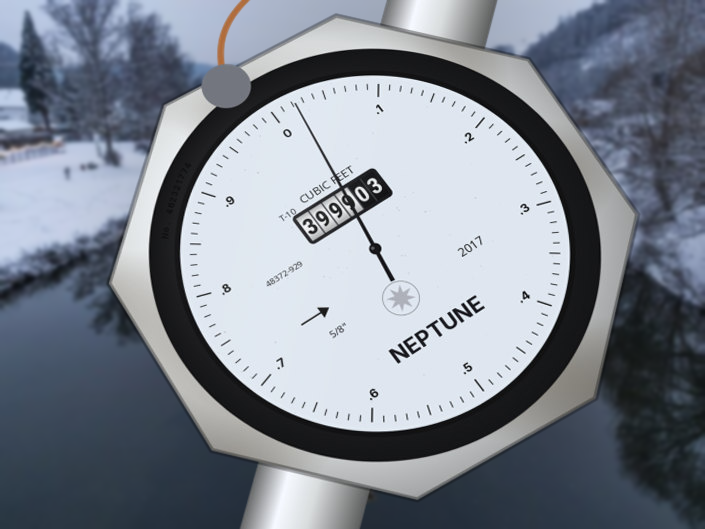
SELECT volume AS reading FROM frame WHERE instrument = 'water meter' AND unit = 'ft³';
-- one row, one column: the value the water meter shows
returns 399903.02 ft³
